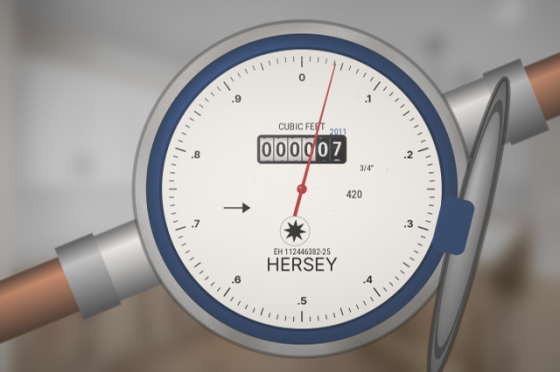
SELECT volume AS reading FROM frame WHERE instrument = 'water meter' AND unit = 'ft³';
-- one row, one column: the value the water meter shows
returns 7.04 ft³
